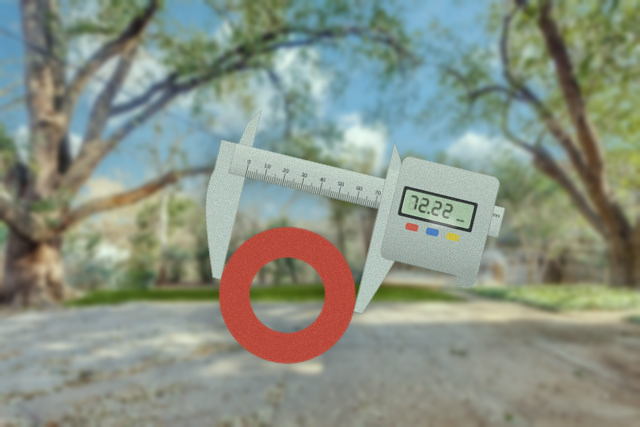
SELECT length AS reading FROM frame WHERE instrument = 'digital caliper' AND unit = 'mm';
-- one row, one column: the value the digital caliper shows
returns 72.22 mm
